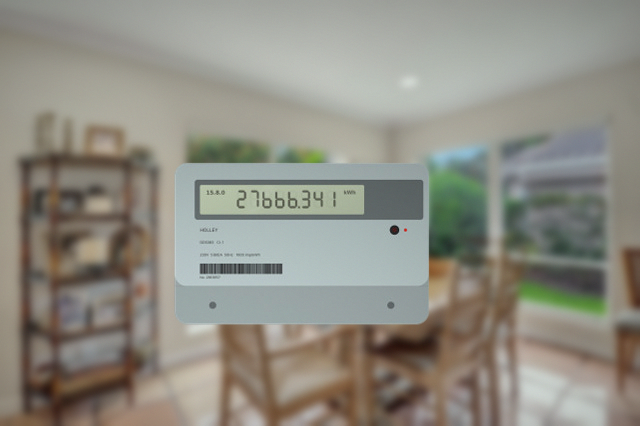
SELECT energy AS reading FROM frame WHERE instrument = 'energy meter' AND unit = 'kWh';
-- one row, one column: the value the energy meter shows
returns 27666.341 kWh
